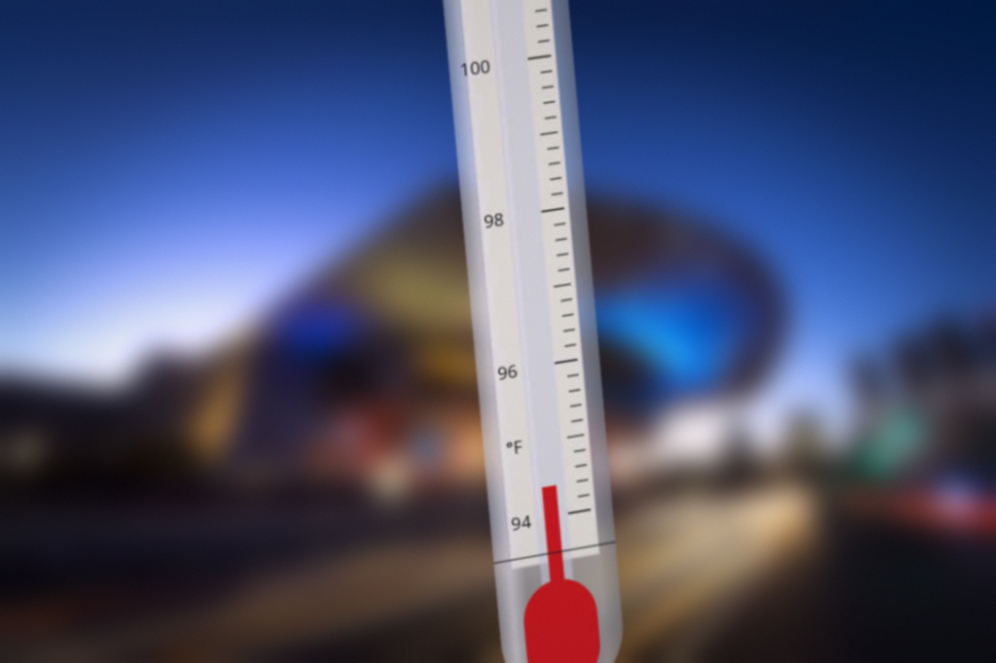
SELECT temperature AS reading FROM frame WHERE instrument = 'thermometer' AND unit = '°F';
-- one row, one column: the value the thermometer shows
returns 94.4 °F
